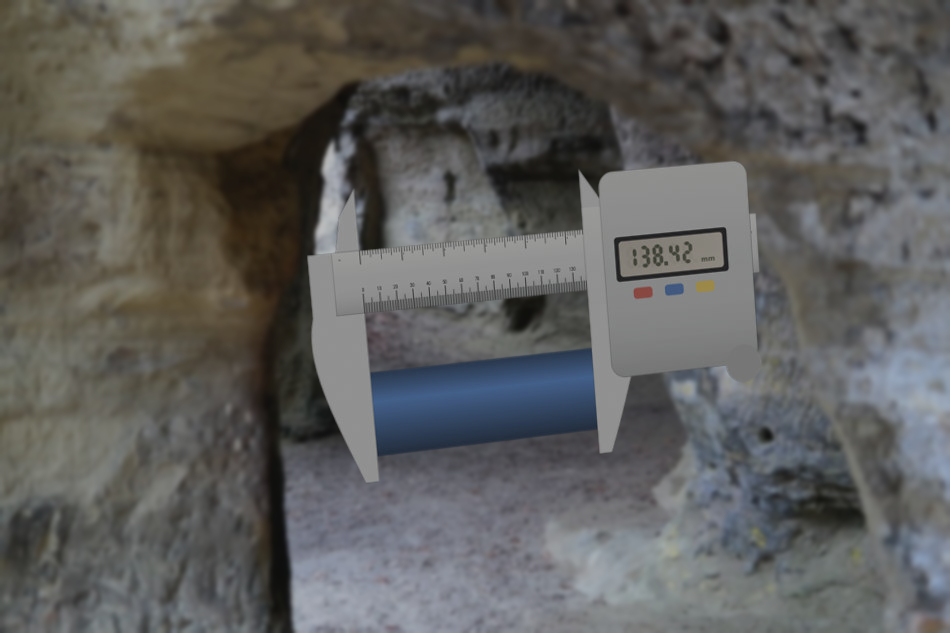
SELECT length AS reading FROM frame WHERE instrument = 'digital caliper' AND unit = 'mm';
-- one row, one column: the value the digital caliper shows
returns 138.42 mm
